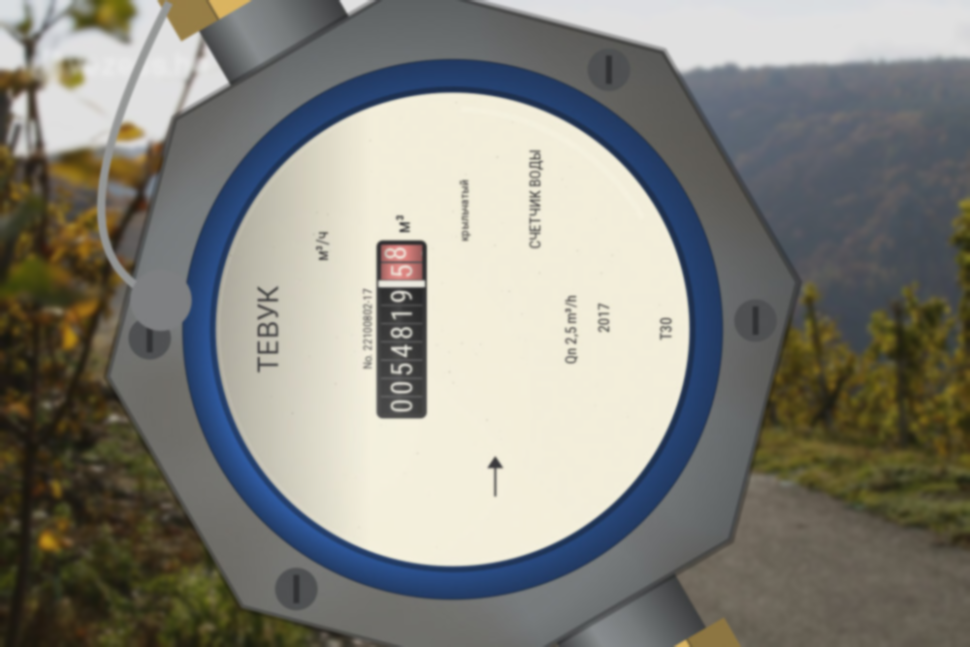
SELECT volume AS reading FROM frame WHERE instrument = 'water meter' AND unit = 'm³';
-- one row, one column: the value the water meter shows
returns 54819.58 m³
